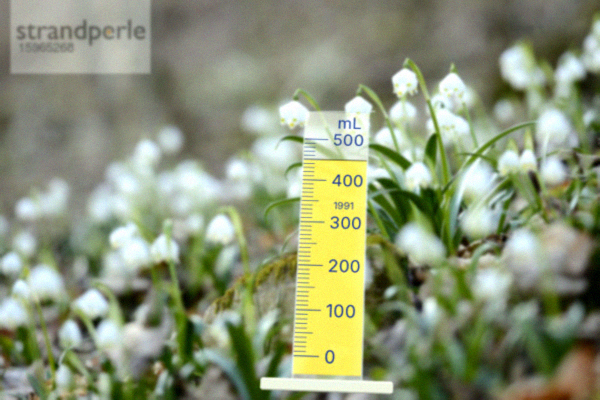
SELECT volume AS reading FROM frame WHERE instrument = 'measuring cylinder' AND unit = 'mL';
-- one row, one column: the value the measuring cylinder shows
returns 450 mL
